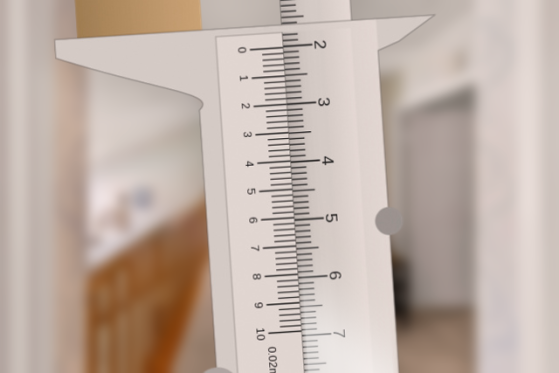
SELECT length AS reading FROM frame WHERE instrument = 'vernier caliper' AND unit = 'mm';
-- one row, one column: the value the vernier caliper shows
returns 20.2 mm
